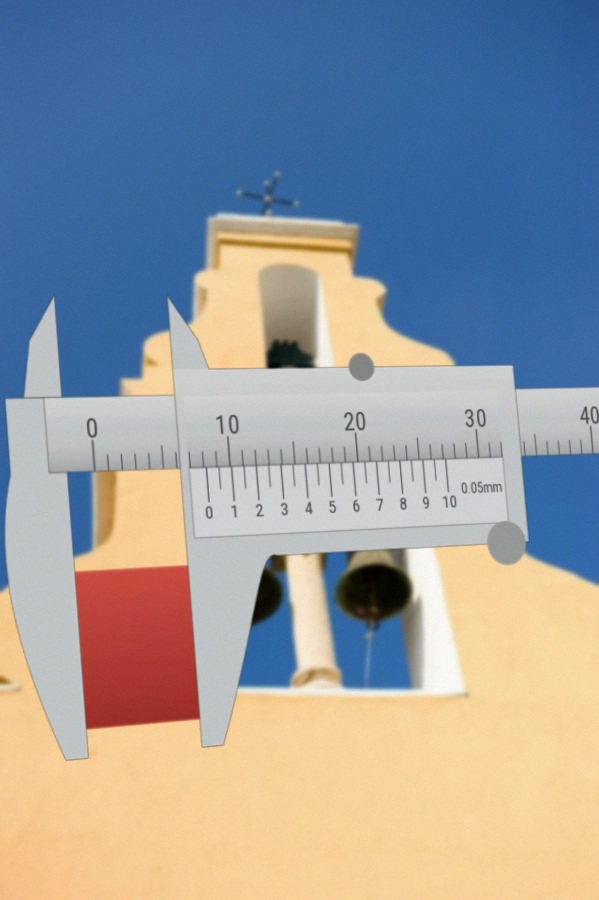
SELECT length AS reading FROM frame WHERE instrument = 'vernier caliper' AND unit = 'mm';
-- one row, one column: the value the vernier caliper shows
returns 8.2 mm
